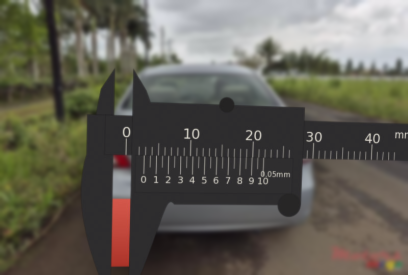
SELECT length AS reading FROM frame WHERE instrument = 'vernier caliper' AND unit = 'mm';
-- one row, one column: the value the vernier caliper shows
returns 2.8 mm
